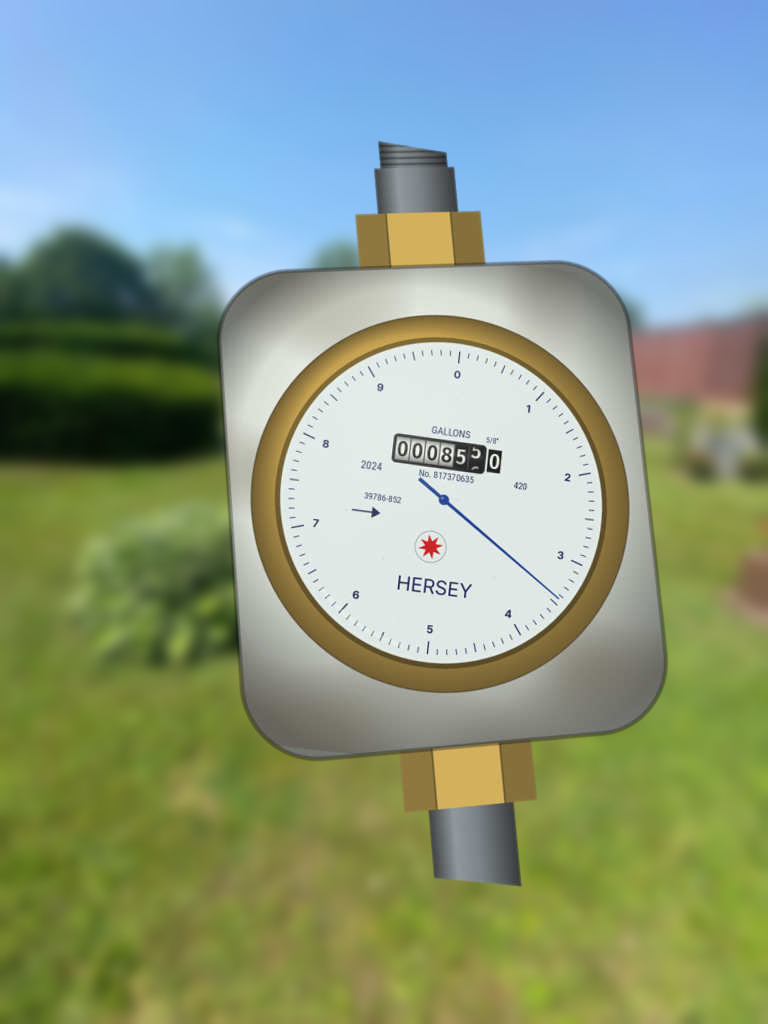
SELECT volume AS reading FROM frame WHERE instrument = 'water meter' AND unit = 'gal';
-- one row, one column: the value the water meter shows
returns 8553.4 gal
